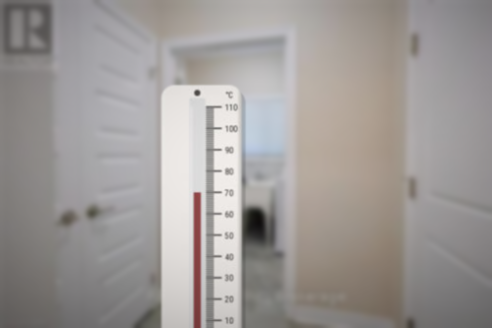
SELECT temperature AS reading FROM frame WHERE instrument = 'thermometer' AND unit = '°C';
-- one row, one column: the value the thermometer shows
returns 70 °C
